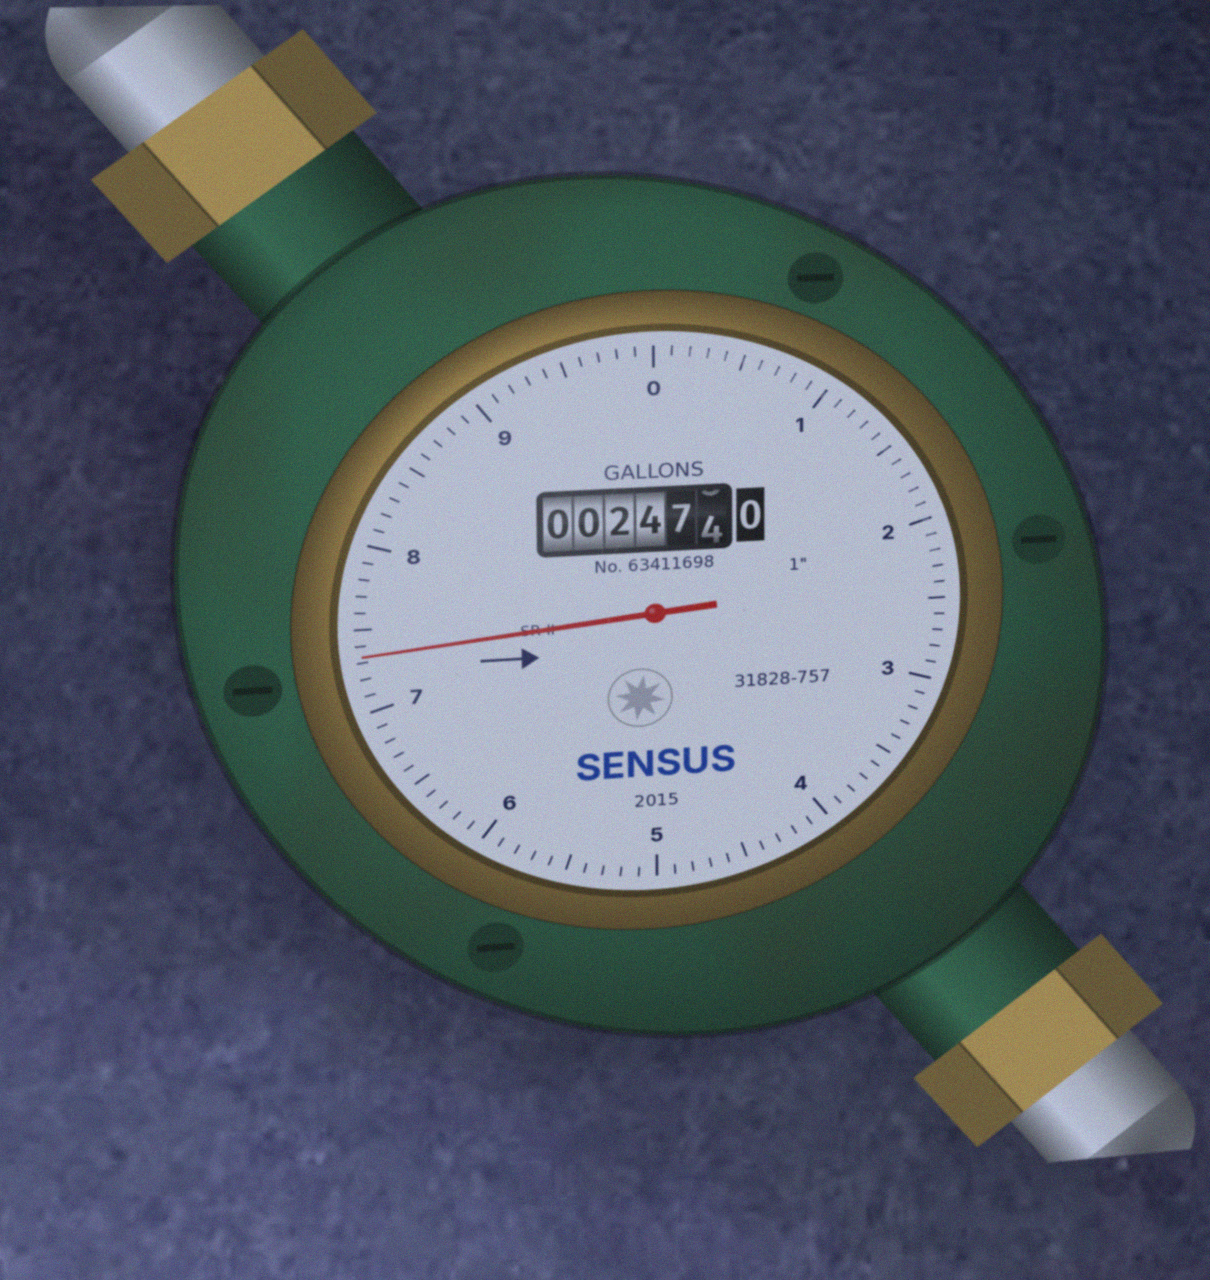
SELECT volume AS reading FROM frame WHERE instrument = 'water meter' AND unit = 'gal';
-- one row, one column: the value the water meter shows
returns 24737.3 gal
